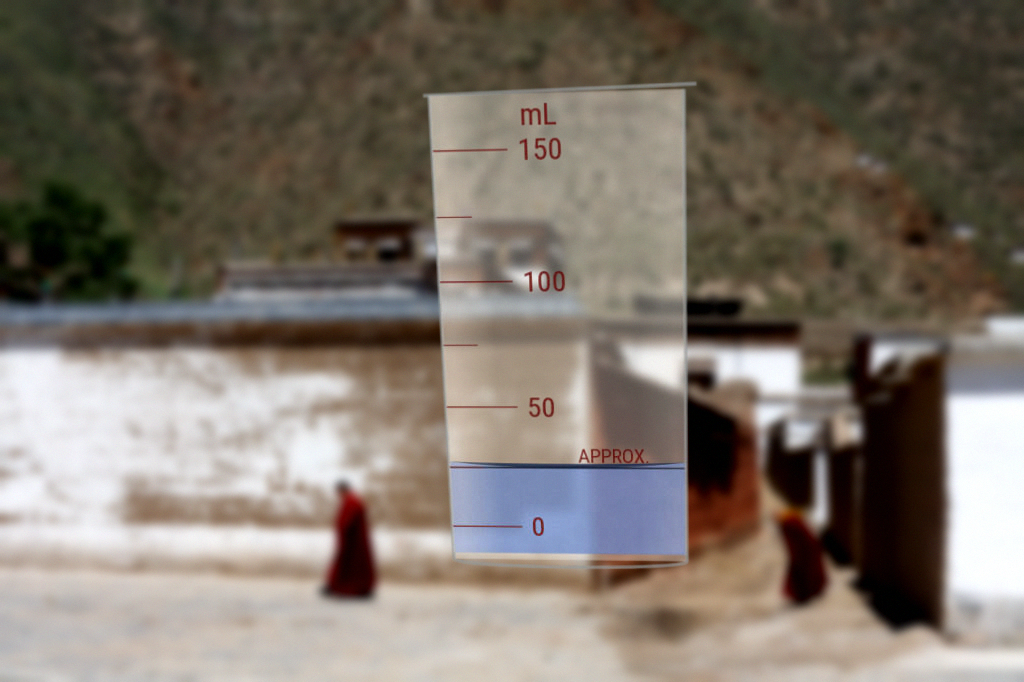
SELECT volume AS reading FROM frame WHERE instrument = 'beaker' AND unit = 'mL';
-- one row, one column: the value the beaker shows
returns 25 mL
